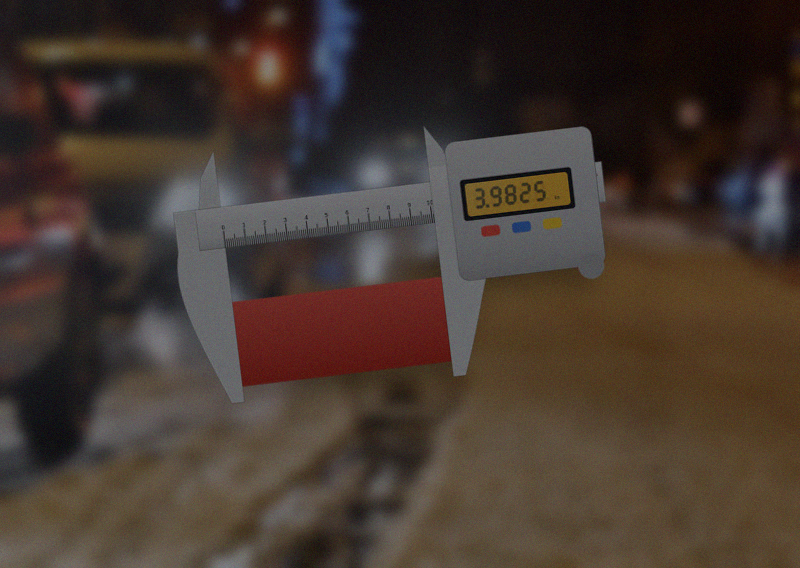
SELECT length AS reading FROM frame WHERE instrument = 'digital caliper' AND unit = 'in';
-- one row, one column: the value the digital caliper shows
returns 3.9825 in
